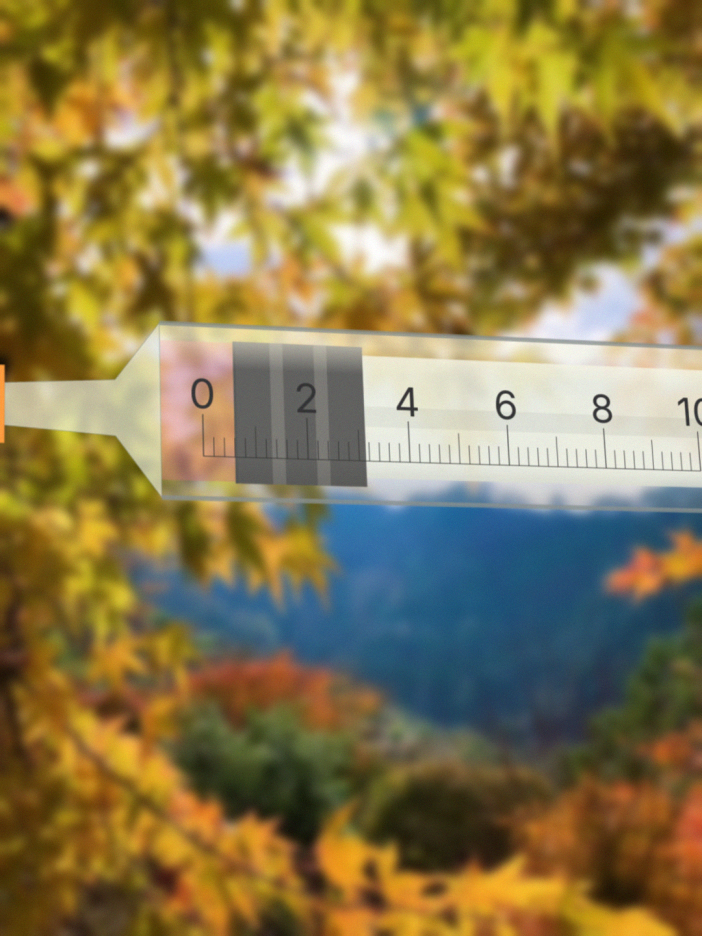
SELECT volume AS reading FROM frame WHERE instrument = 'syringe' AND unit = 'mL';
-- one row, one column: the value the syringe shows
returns 0.6 mL
